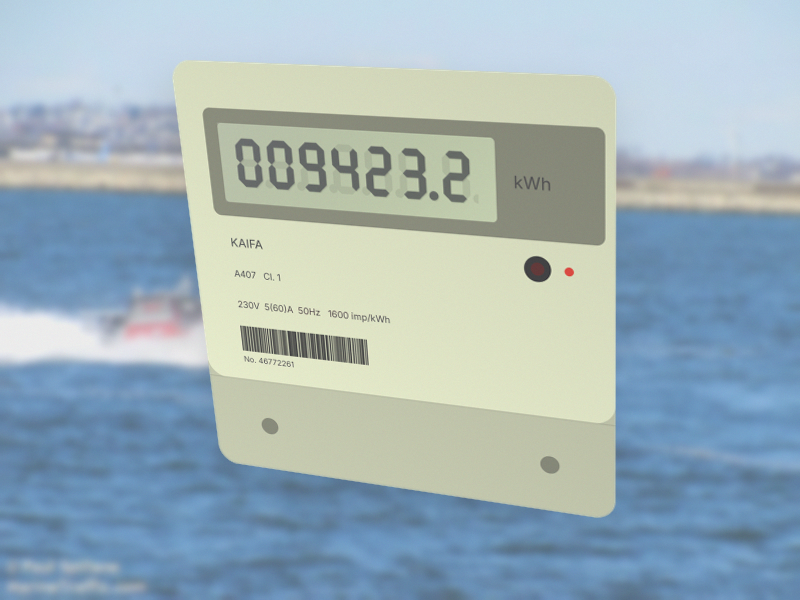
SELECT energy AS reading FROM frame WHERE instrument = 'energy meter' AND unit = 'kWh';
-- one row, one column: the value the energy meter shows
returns 9423.2 kWh
